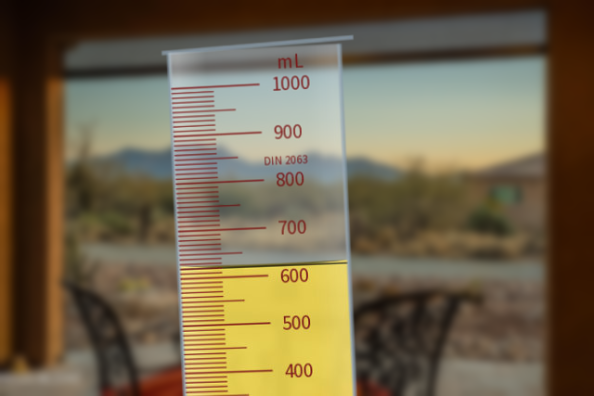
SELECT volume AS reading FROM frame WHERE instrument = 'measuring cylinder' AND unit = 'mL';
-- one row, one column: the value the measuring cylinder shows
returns 620 mL
